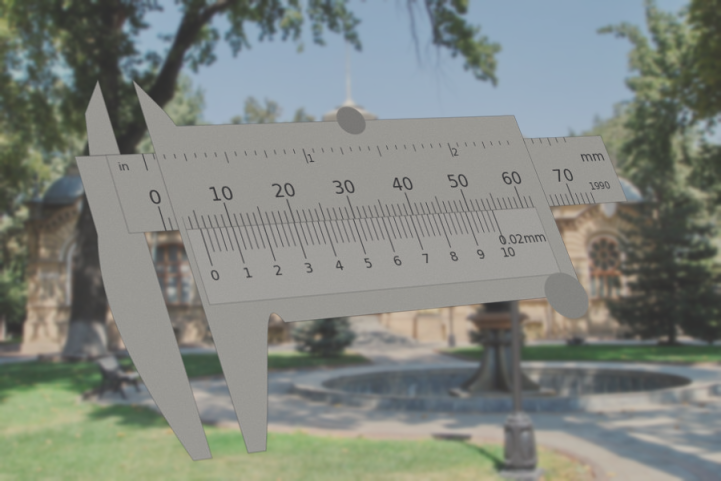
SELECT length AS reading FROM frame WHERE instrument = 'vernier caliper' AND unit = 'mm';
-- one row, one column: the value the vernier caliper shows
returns 5.2 mm
